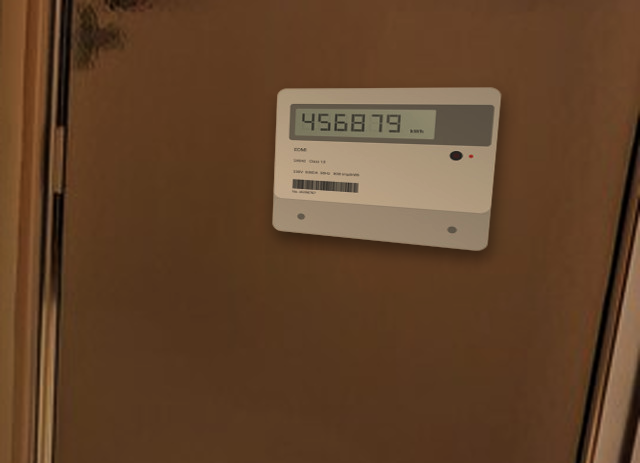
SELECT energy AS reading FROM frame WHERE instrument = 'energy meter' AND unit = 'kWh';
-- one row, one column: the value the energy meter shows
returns 456879 kWh
